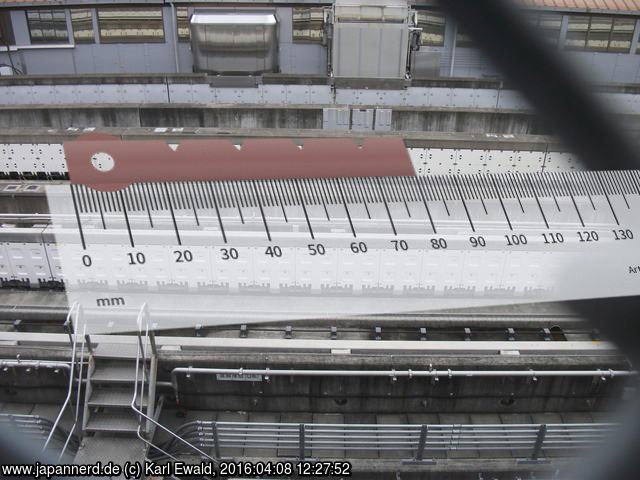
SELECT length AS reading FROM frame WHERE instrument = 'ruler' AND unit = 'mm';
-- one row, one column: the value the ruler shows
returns 80 mm
